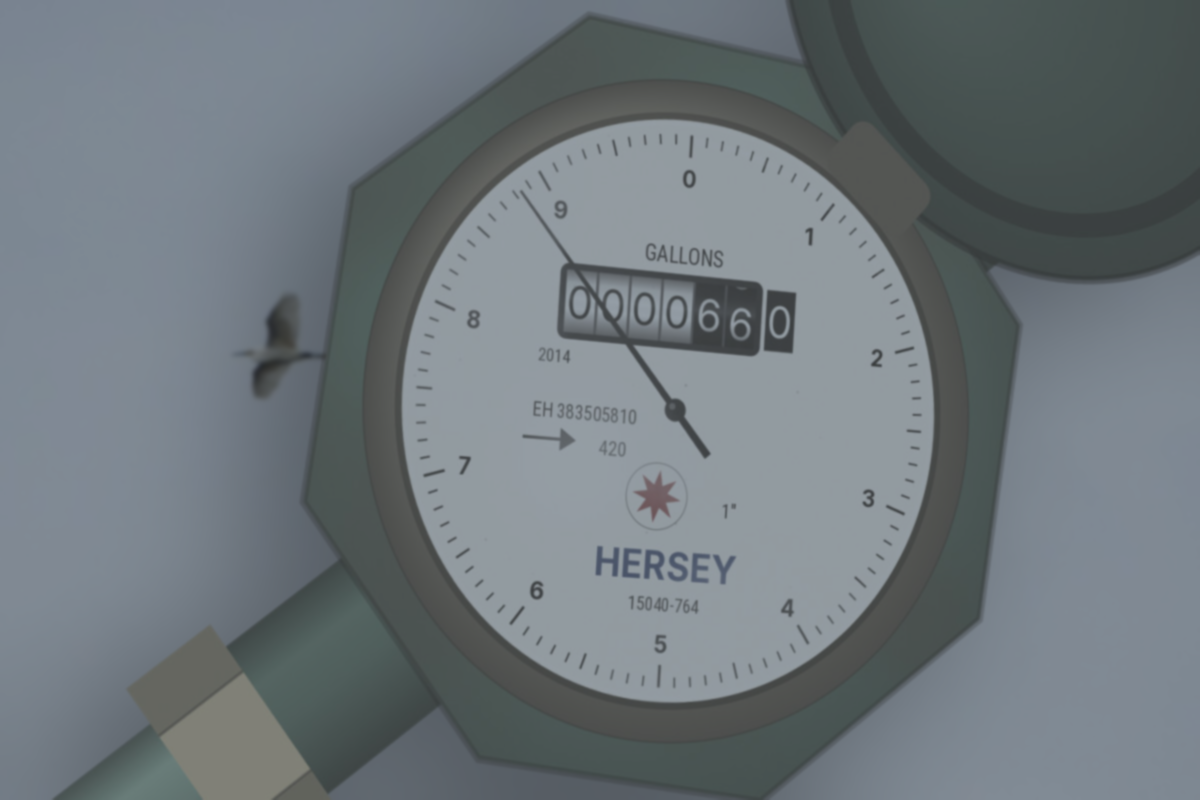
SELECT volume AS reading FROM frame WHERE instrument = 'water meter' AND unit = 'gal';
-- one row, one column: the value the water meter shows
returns 658.8 gal
